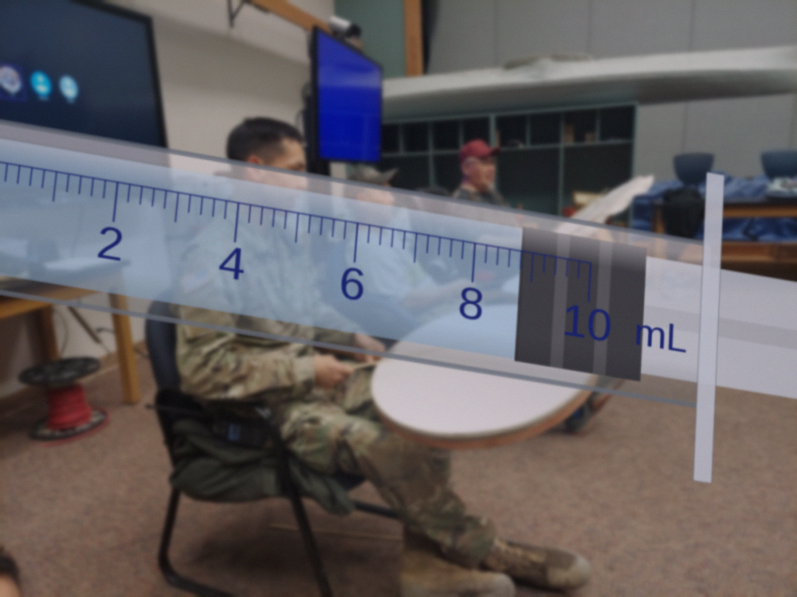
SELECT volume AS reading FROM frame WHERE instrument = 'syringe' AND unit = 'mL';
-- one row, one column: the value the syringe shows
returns 8.8 mL
